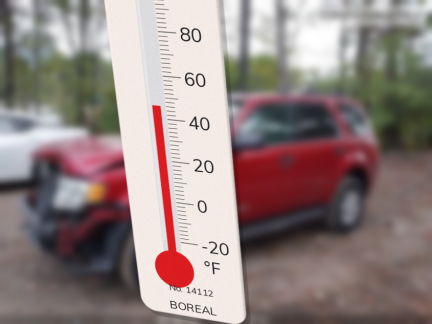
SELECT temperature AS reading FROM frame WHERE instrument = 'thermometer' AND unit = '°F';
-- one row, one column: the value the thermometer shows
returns 46 °F
